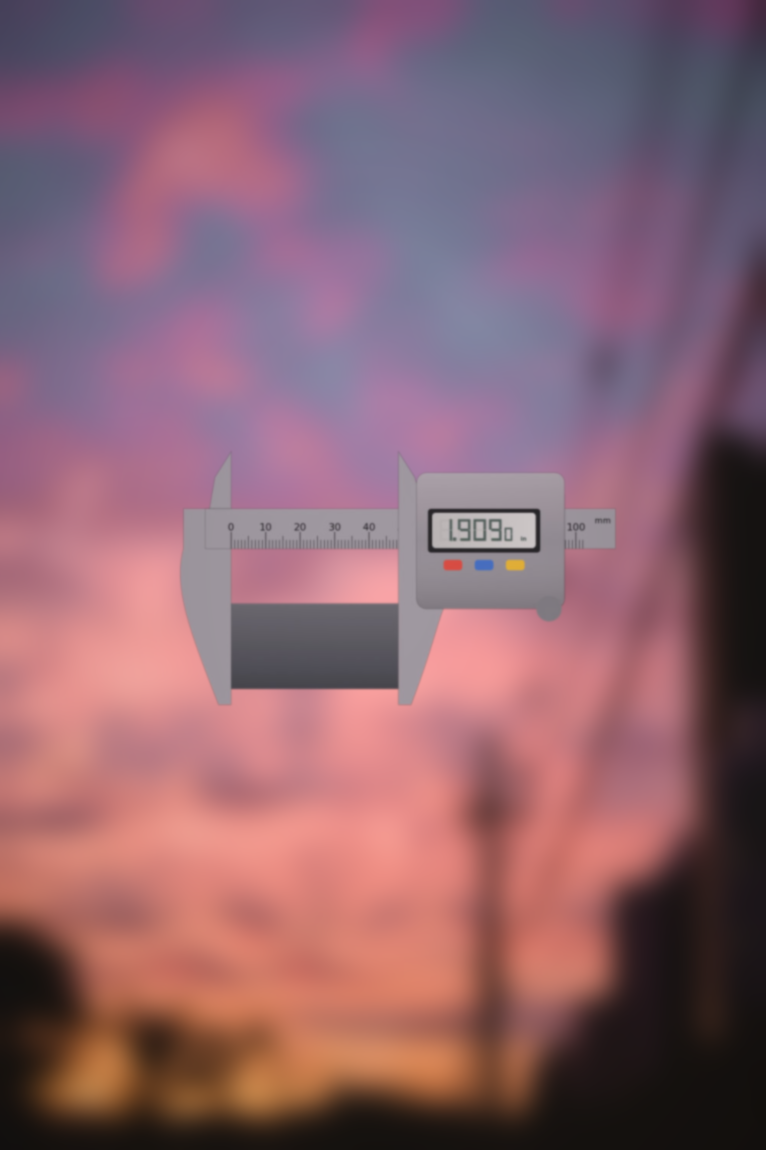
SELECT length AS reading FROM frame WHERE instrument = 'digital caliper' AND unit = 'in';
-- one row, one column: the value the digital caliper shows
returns 1.9090 in
